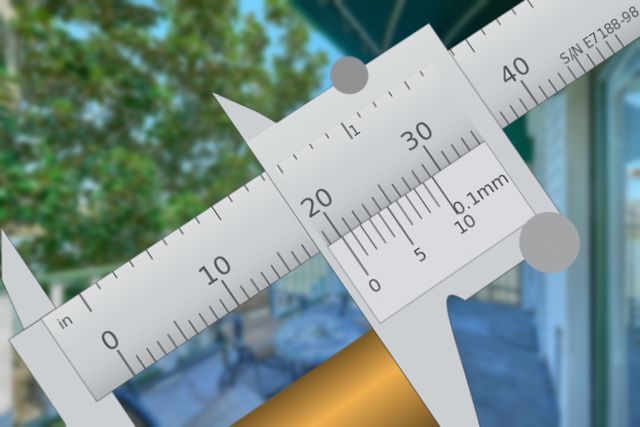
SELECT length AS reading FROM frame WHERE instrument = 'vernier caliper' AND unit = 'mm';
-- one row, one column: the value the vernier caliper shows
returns 20.1 mm
